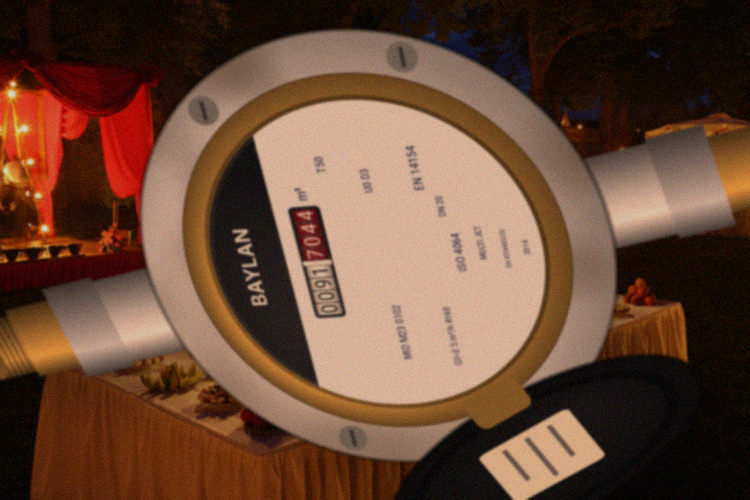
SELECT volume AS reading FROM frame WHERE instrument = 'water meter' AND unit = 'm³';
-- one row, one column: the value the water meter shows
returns 91.7044 m³
